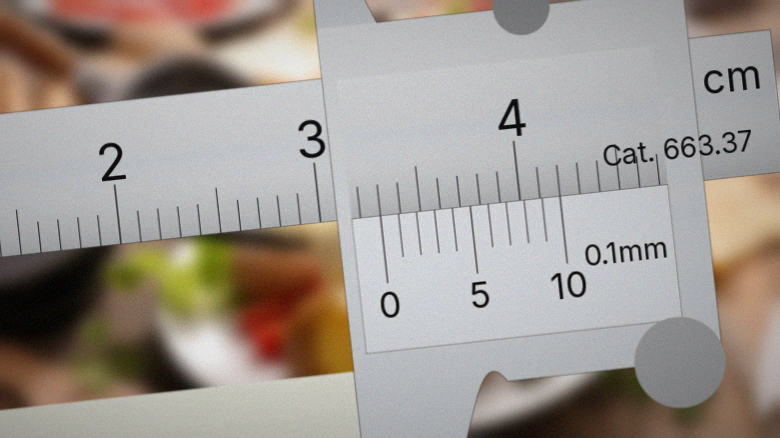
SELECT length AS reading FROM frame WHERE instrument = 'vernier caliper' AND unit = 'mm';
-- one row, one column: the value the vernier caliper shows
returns 33.0 mm
